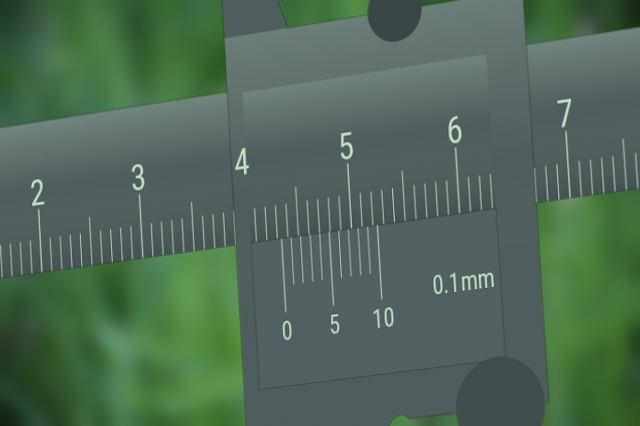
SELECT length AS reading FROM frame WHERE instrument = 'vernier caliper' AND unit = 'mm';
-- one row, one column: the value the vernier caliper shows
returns 43.4 mm
